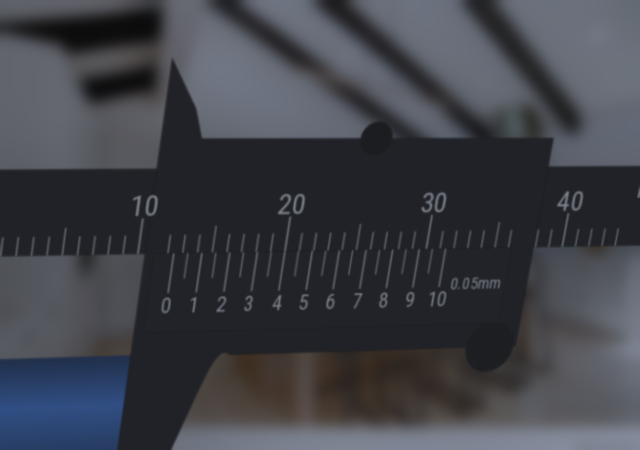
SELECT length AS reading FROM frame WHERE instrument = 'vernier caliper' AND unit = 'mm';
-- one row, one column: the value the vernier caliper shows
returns 12.4 mm
